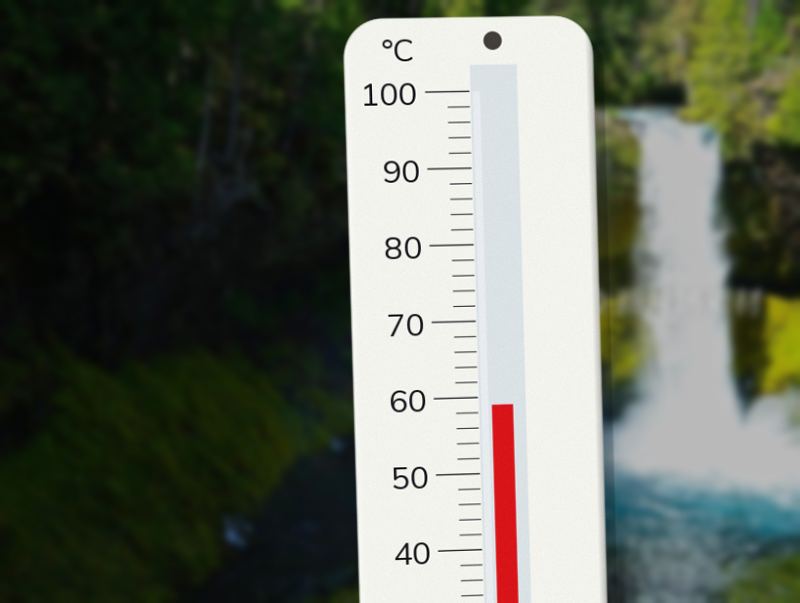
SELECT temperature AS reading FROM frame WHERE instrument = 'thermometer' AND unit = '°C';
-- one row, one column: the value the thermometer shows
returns 59 °C
